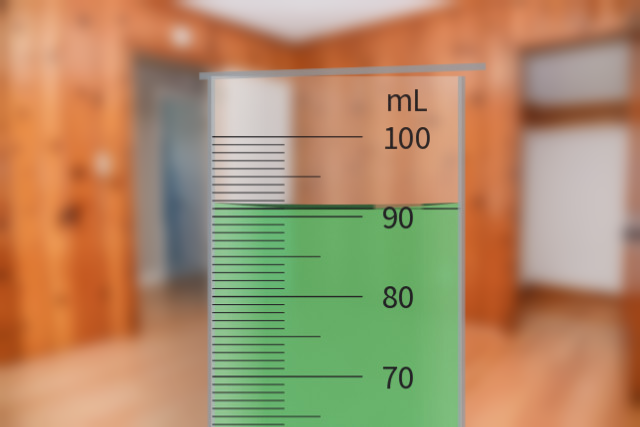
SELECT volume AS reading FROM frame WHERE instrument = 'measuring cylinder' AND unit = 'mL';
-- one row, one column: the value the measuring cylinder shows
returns 91 mL
